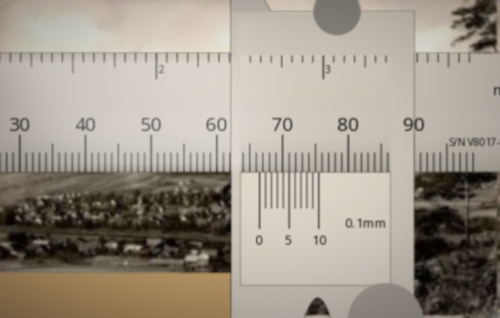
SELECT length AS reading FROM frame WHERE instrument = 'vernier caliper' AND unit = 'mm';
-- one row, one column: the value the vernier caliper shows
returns 66.5 mm
